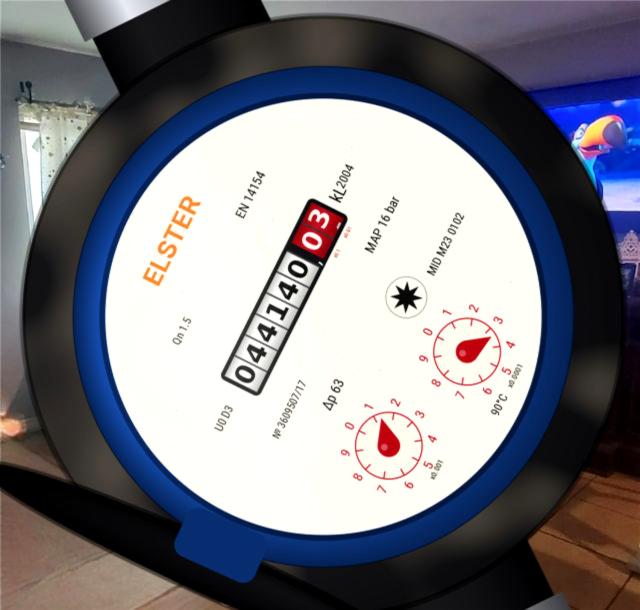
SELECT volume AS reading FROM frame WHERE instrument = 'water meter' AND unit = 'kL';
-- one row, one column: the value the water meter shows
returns 44140.0313 kL
